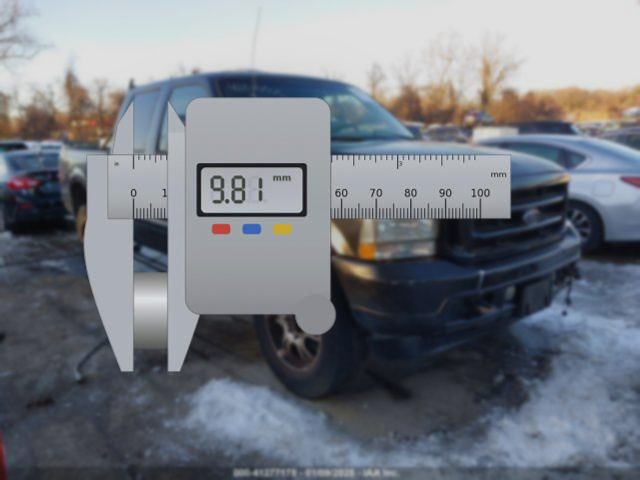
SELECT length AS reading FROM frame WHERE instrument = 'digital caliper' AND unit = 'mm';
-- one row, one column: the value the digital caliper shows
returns 9.81 mm
